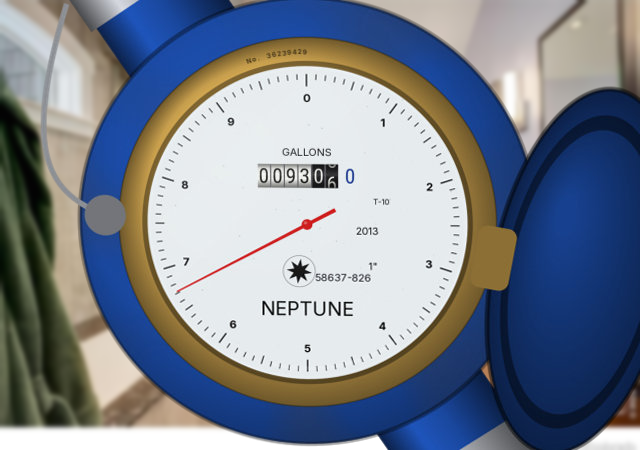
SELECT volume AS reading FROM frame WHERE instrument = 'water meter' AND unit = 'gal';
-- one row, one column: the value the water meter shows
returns 93056.7 gal
